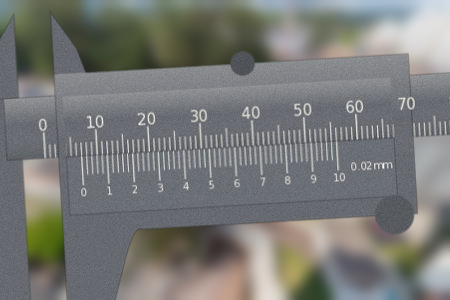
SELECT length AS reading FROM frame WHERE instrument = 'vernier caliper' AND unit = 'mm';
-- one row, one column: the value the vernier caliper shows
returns 7.0 mm
